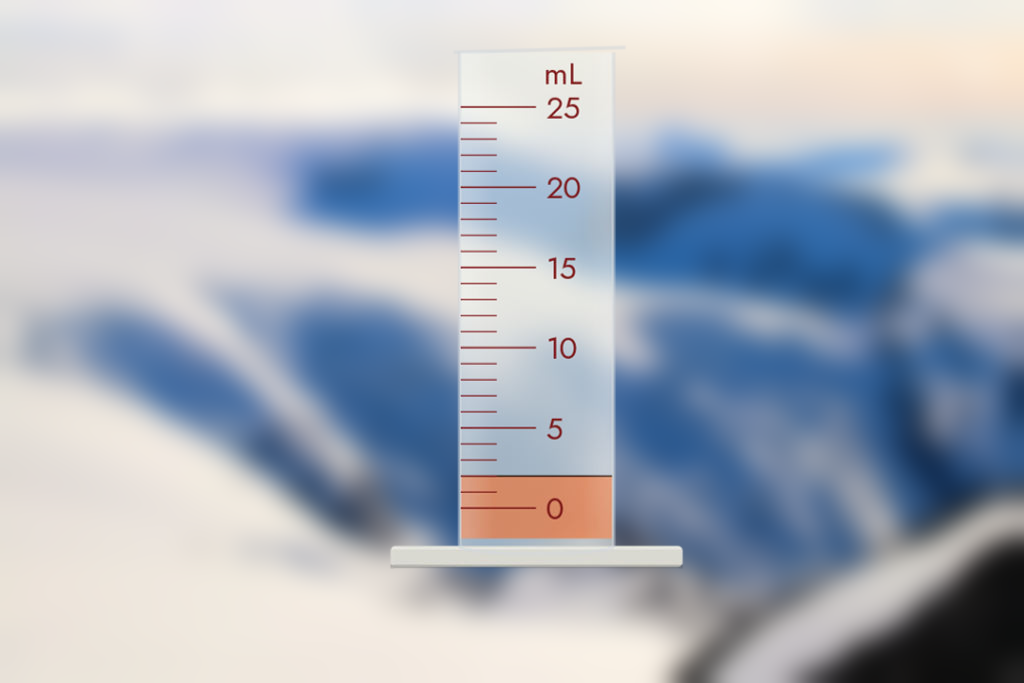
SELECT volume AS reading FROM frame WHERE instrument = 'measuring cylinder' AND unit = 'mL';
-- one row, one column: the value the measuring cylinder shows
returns 2 mL
